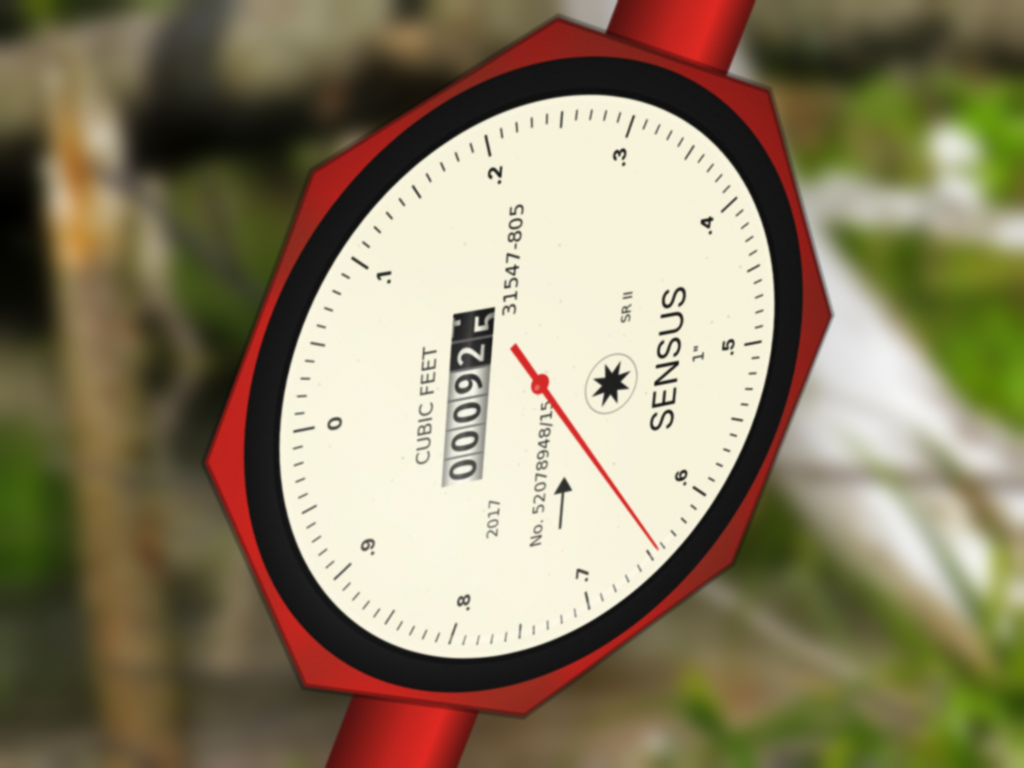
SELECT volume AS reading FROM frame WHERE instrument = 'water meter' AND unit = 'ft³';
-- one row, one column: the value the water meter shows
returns 924.64 ft³
